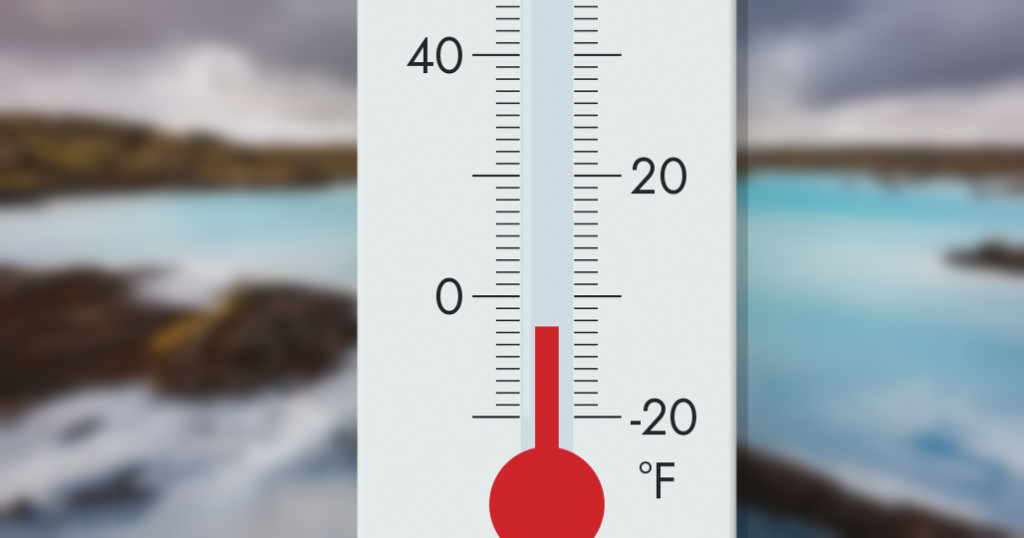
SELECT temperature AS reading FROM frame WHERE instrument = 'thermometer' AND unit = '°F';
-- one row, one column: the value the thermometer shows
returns -5 °F
